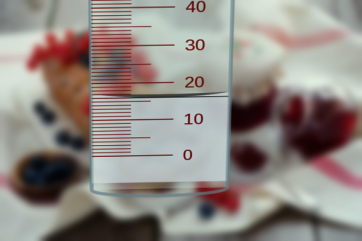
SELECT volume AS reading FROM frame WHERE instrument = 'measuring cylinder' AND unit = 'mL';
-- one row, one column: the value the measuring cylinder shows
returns 16 mL
